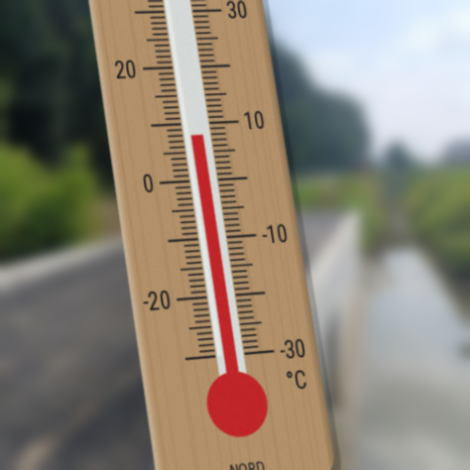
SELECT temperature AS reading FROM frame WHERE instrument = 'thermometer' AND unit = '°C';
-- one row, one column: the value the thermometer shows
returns 8 °C
